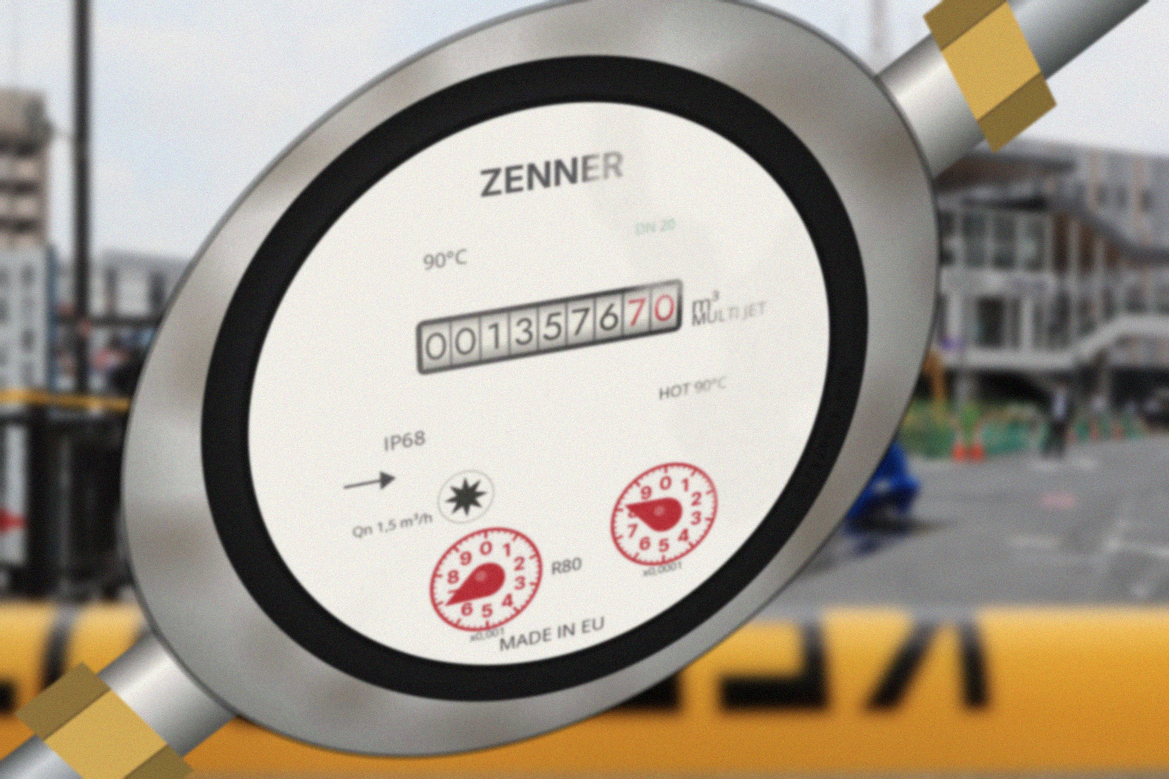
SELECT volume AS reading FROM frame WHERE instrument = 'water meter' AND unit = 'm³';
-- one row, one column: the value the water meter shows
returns 13576.7068 m³
